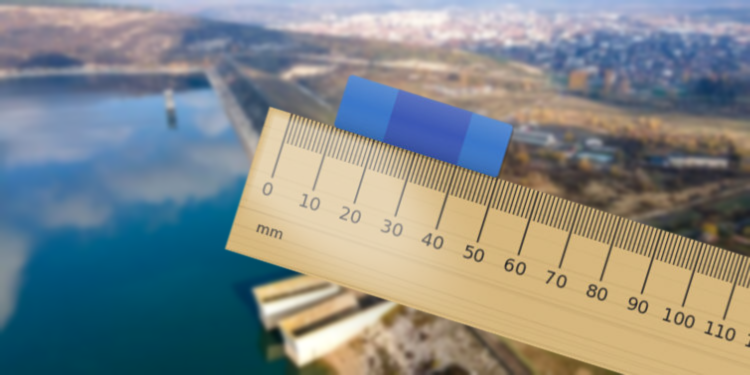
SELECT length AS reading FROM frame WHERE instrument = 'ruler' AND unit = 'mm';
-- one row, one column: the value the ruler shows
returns 40 mm
